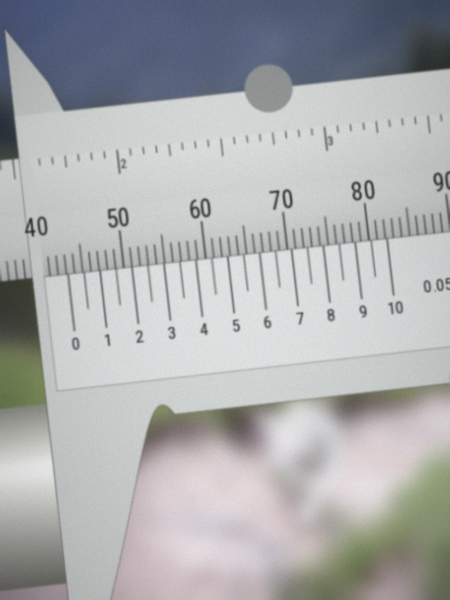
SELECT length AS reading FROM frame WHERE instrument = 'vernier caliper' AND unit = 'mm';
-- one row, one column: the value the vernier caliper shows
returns 43.2 mm
